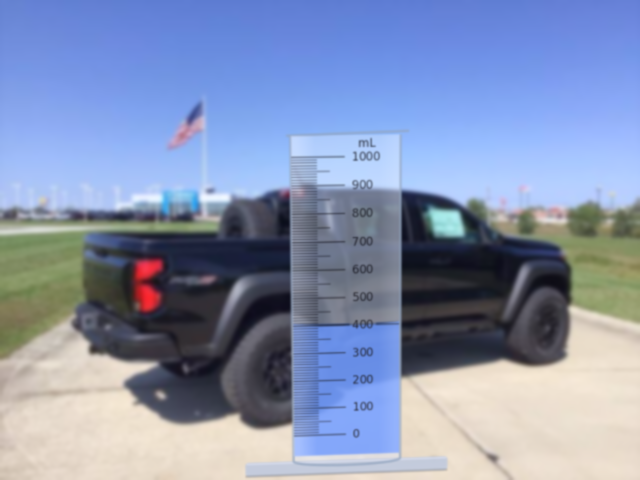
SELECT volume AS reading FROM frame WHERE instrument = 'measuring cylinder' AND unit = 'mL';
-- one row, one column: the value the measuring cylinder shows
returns 400 mL
